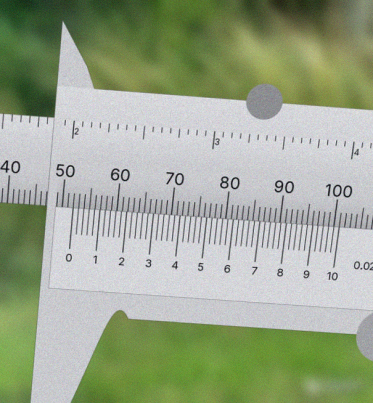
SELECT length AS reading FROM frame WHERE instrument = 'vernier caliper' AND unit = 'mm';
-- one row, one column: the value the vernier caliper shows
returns 52.0 mm
